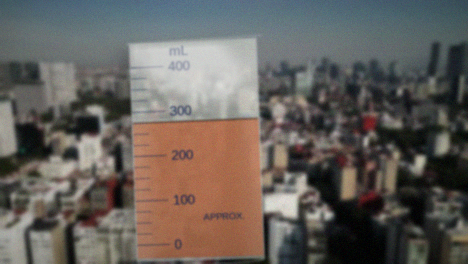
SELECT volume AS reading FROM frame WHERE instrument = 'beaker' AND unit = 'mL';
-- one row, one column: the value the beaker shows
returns 275 mL
